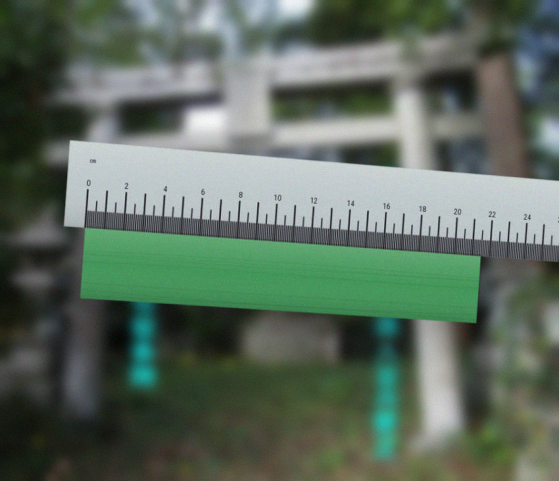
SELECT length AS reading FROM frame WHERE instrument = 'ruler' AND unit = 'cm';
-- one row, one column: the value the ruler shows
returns 21.5 cm
